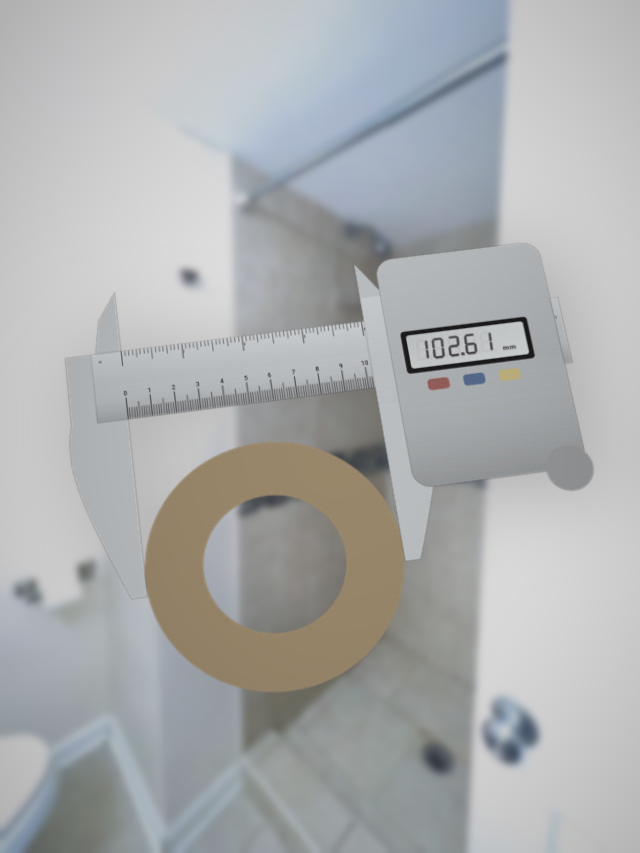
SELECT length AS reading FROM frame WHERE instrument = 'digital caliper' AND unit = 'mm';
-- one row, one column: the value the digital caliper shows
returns 102.61 mm
